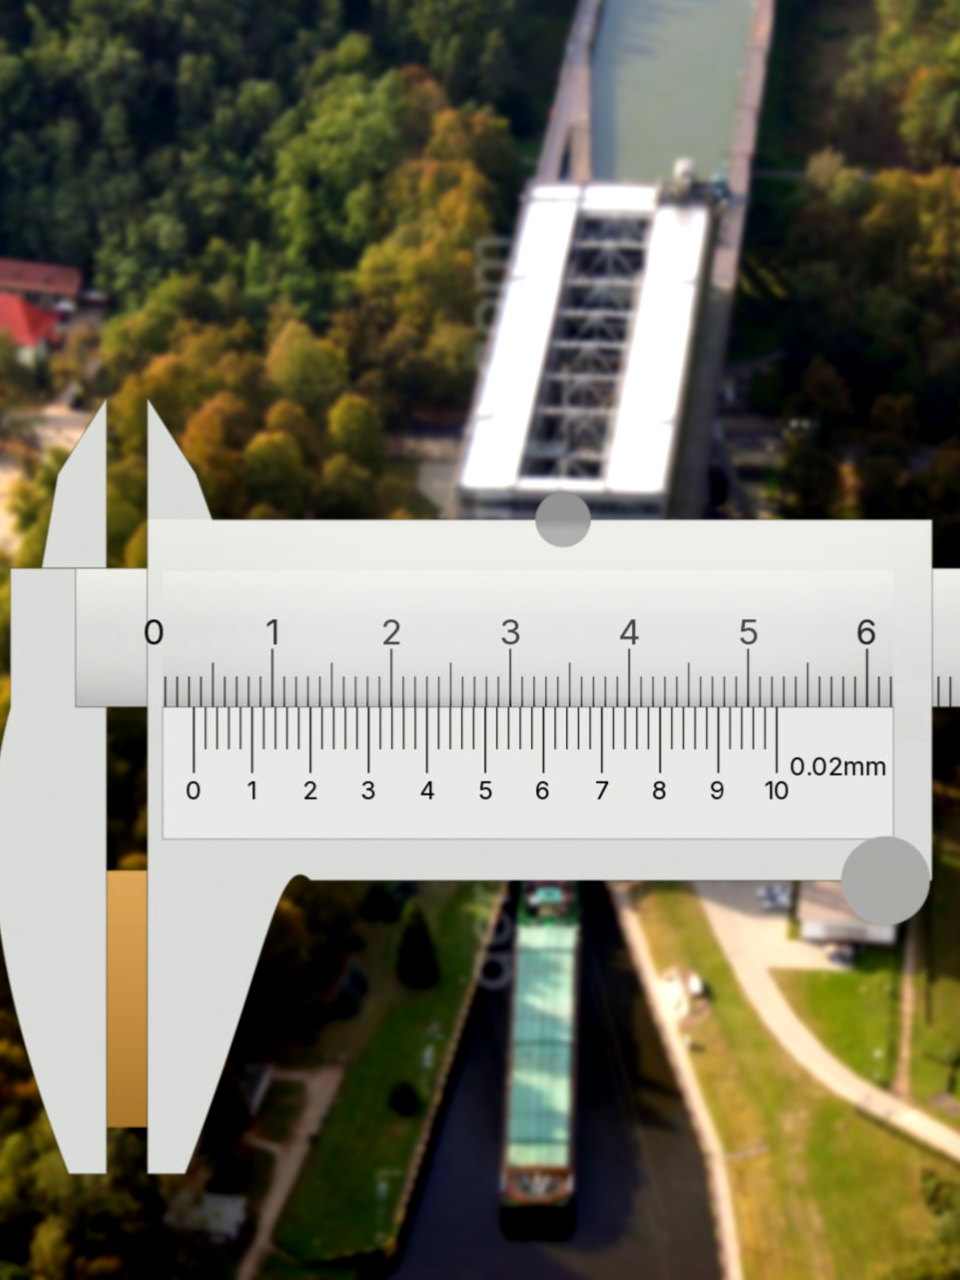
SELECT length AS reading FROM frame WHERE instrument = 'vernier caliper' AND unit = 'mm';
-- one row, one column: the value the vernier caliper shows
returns 3.4 mm
